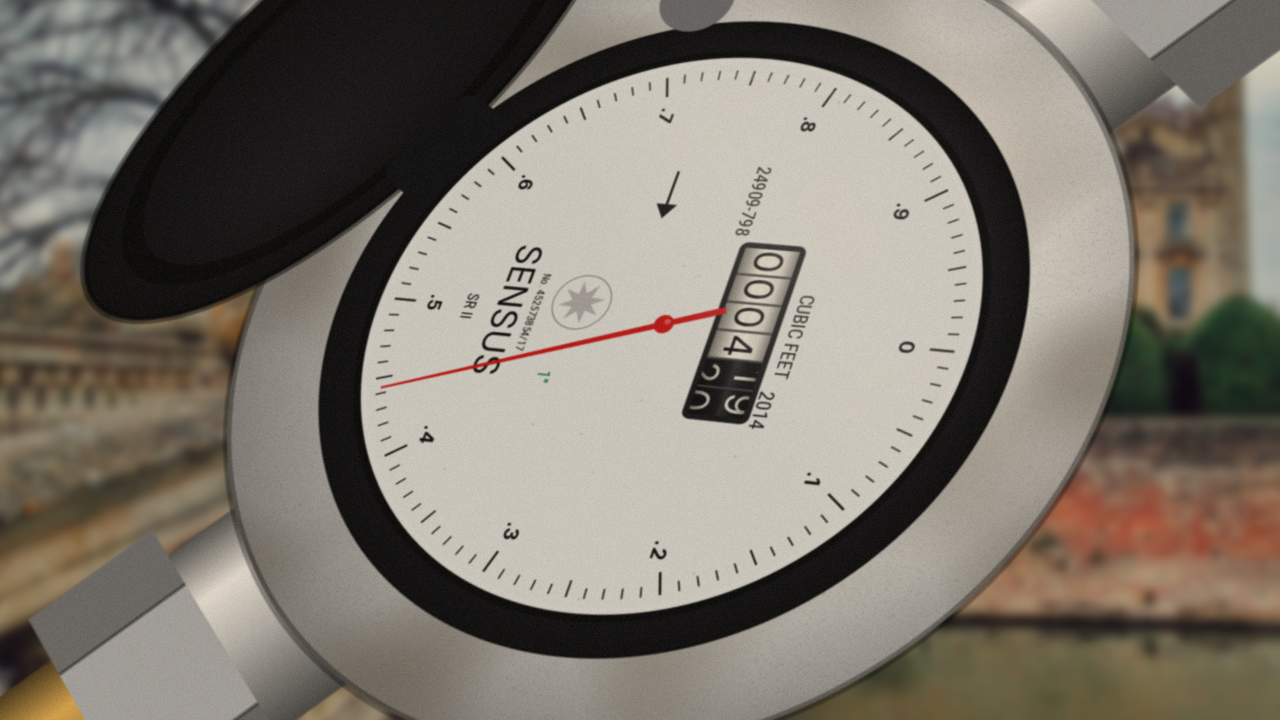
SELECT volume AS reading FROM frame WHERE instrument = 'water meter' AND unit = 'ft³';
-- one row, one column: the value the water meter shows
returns 419.44 ft³
